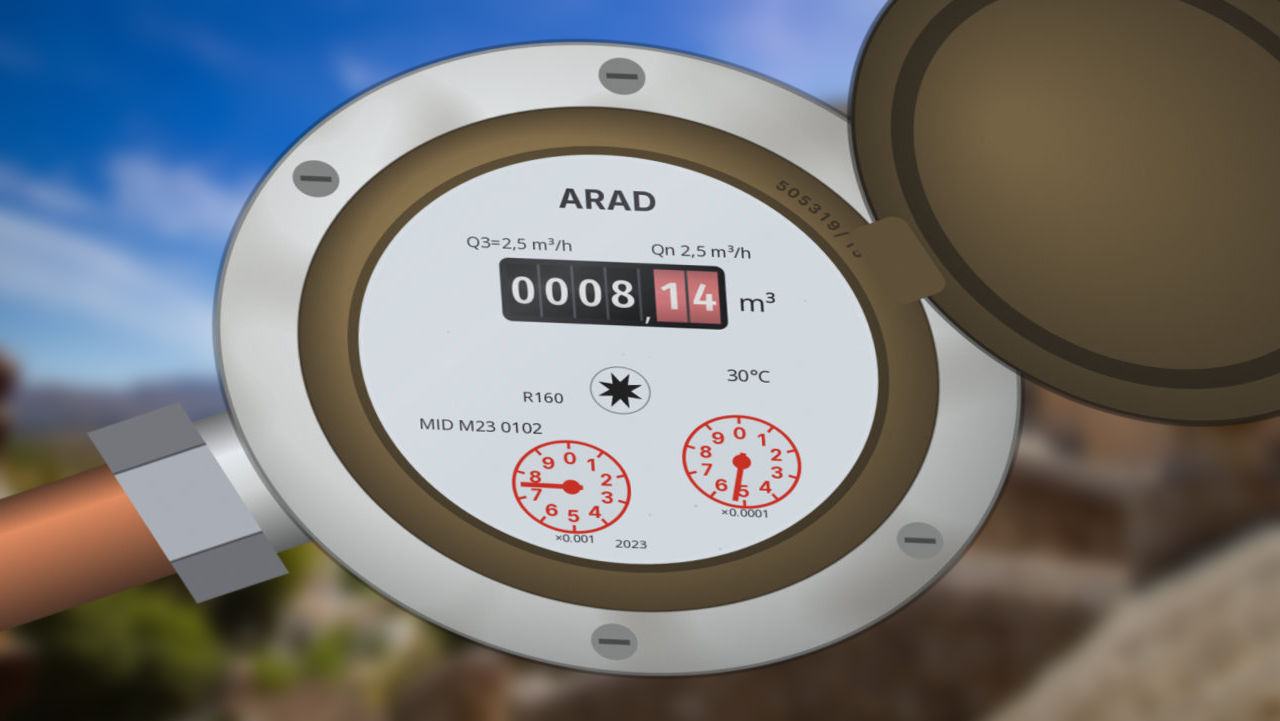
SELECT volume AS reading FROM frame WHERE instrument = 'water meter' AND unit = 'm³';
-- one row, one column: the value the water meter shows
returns 8.1475 m³
